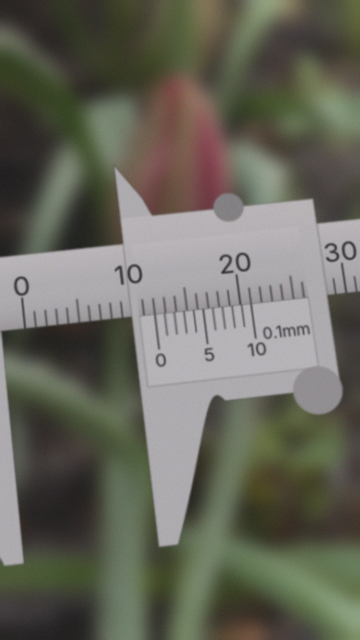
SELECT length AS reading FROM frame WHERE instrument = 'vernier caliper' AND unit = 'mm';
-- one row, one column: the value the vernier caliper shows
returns 12.0 mm
